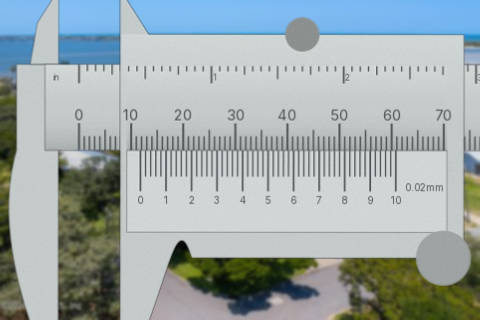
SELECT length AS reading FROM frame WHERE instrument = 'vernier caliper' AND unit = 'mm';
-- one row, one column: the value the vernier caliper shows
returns 11.8 mm
